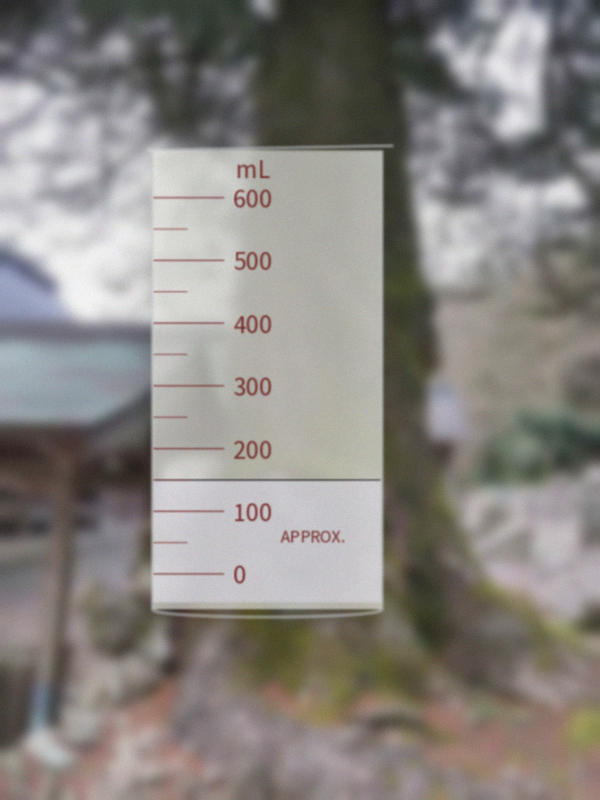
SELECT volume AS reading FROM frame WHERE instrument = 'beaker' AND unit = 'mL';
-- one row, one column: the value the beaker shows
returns 150 mL
